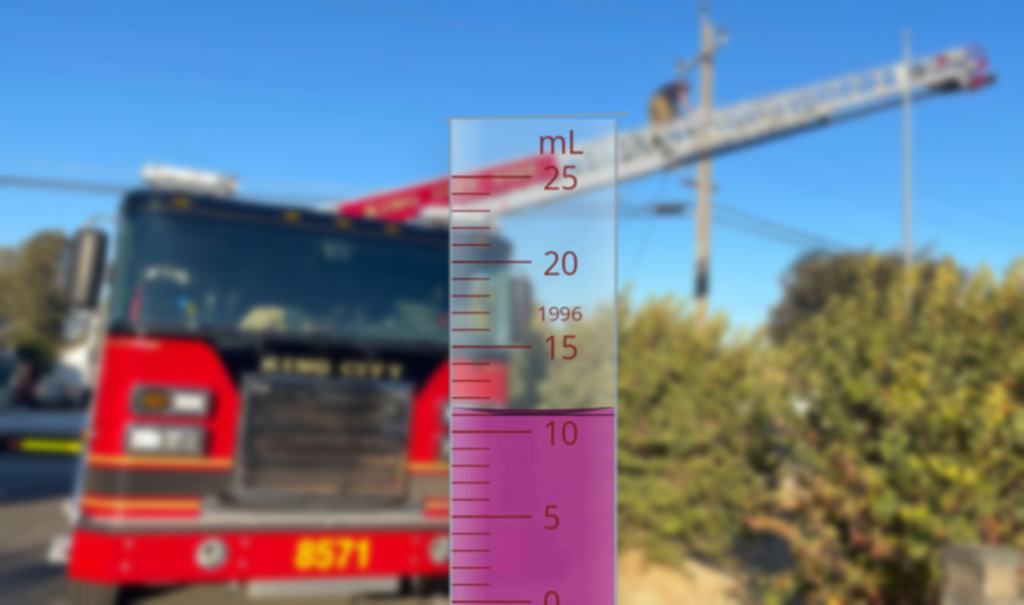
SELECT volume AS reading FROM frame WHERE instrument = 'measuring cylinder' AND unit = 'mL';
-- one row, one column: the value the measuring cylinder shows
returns 11 mL
